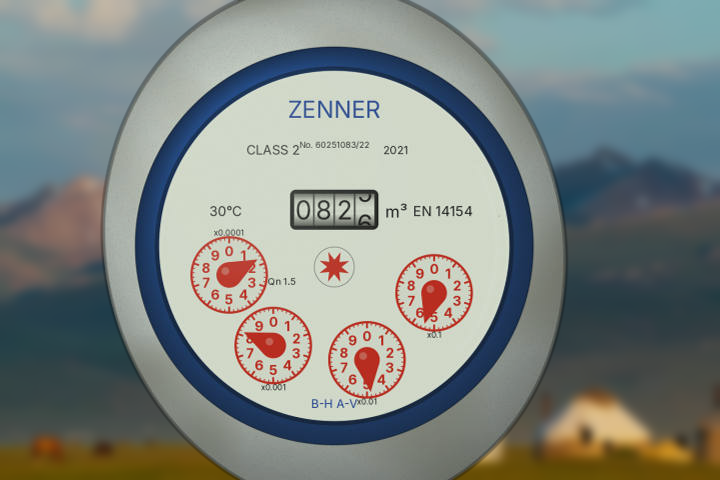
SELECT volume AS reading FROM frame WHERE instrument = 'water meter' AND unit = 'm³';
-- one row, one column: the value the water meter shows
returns 825.5481 m³
